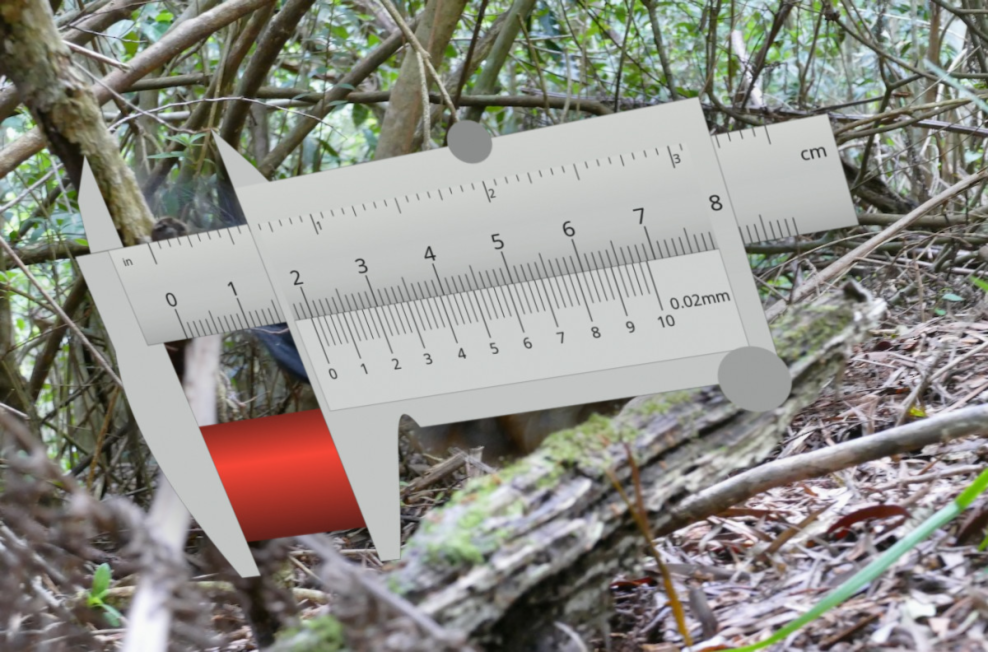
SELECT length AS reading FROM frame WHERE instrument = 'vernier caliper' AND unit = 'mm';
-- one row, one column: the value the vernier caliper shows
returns 19.8 mm
